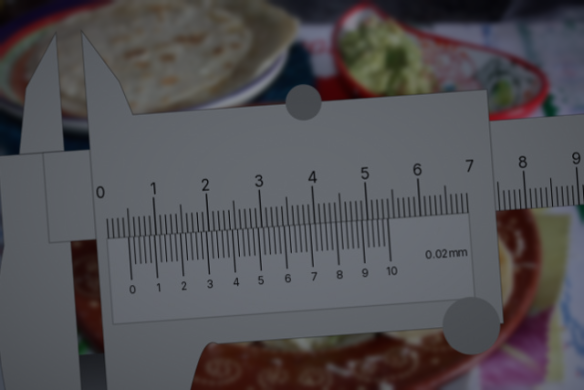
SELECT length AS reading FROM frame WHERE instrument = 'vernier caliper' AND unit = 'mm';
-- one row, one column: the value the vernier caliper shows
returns 4.8 mm
